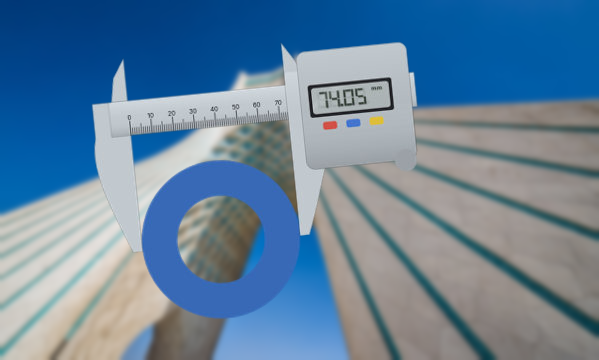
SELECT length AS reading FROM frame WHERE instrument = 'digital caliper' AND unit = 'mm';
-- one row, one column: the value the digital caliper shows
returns 74.05 mm
